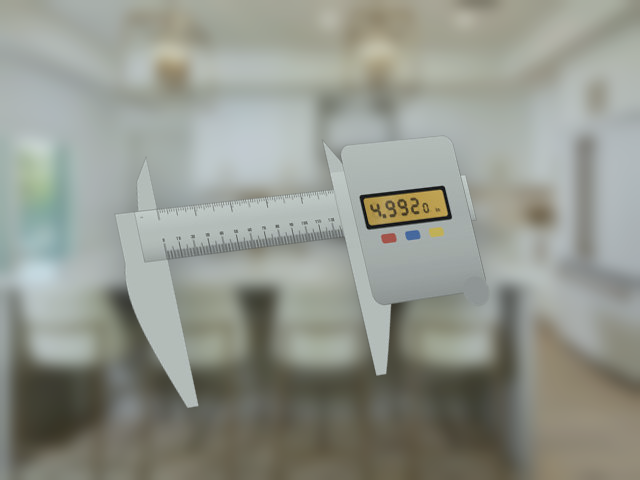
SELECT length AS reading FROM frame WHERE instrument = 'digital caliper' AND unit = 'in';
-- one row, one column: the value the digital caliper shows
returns 4.9920 in
